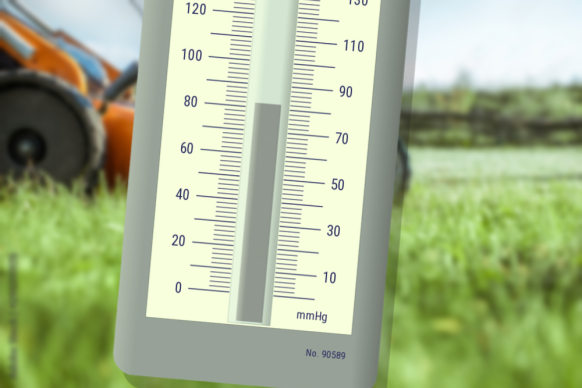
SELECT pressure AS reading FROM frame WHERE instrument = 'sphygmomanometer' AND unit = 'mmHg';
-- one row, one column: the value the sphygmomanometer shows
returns 82 mmHg
